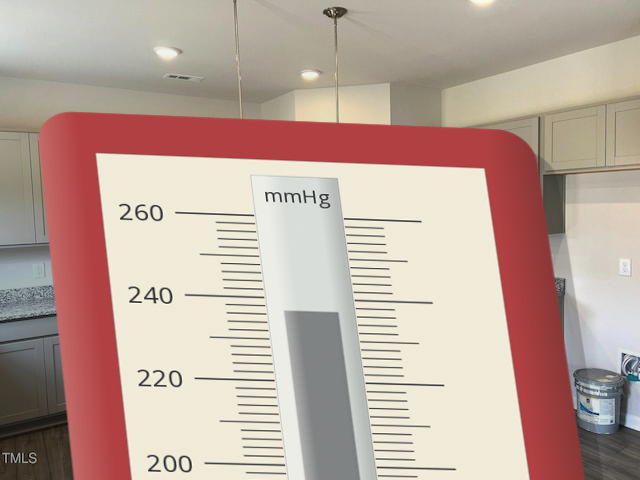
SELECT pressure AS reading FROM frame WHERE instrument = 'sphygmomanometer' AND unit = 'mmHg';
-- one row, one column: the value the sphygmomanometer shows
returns 237 mmHg
